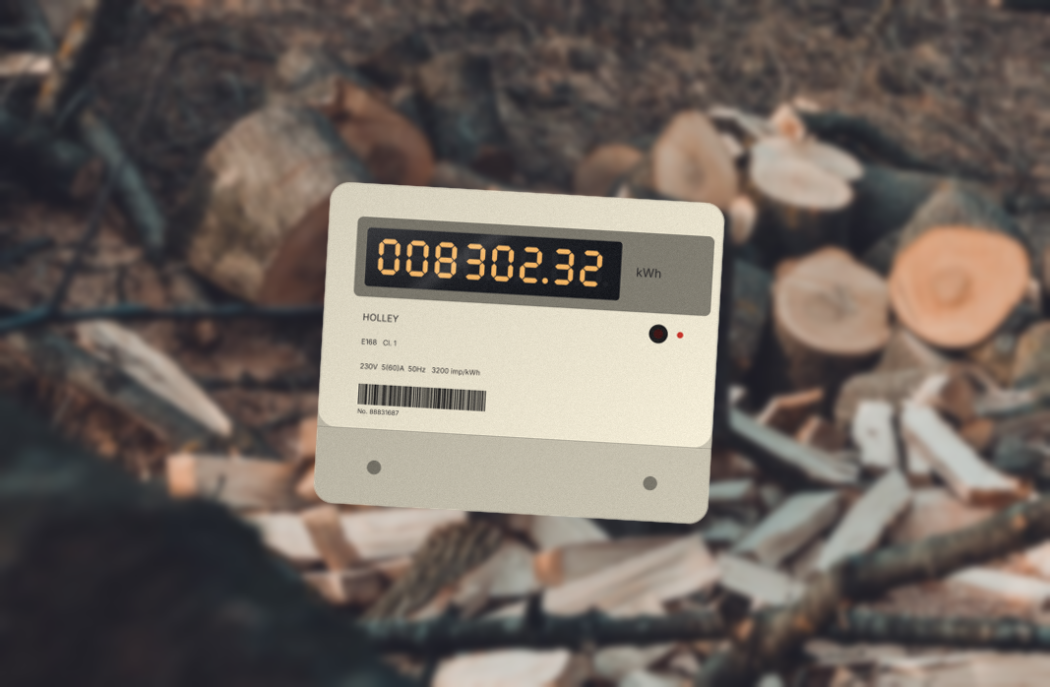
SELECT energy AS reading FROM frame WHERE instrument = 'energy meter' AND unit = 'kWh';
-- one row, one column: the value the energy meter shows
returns 8302.32 kWh
